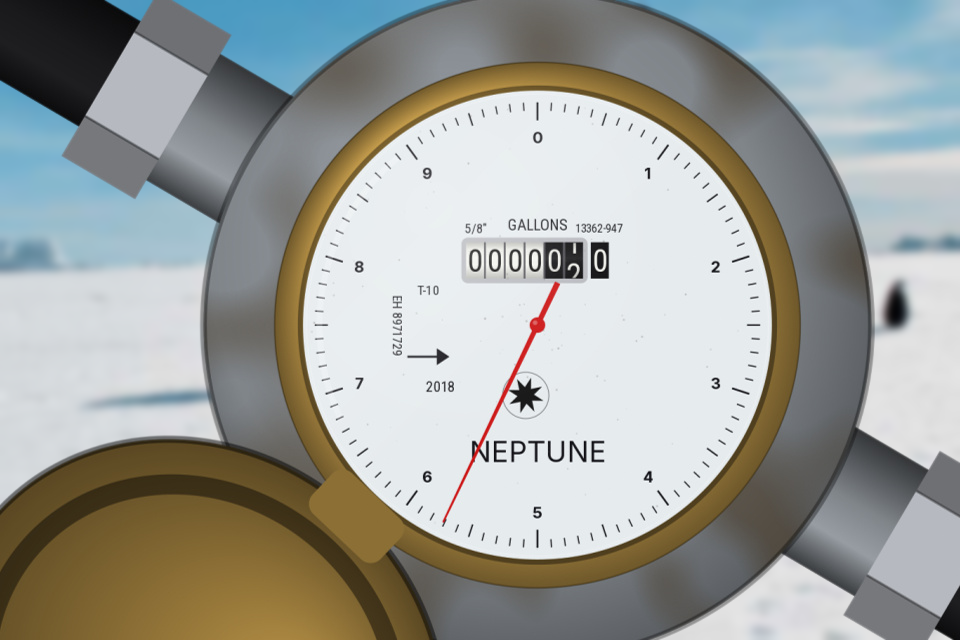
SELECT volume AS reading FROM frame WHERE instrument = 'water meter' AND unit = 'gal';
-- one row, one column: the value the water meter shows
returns 15.7 gal
